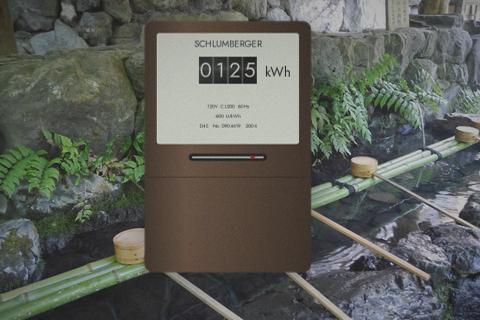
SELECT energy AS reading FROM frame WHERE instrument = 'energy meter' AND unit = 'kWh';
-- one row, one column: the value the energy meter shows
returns 125 kWh
